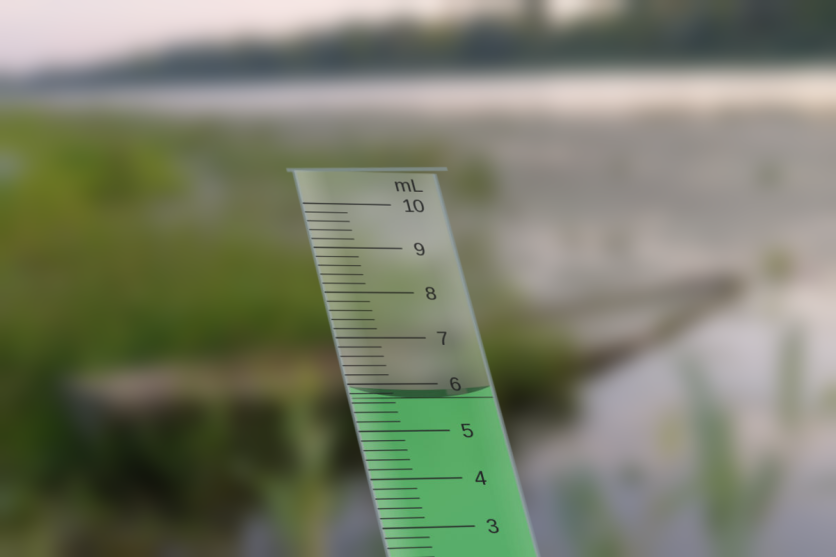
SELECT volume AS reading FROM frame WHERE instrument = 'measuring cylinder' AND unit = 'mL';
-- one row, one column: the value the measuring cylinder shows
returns 5.7 mL
